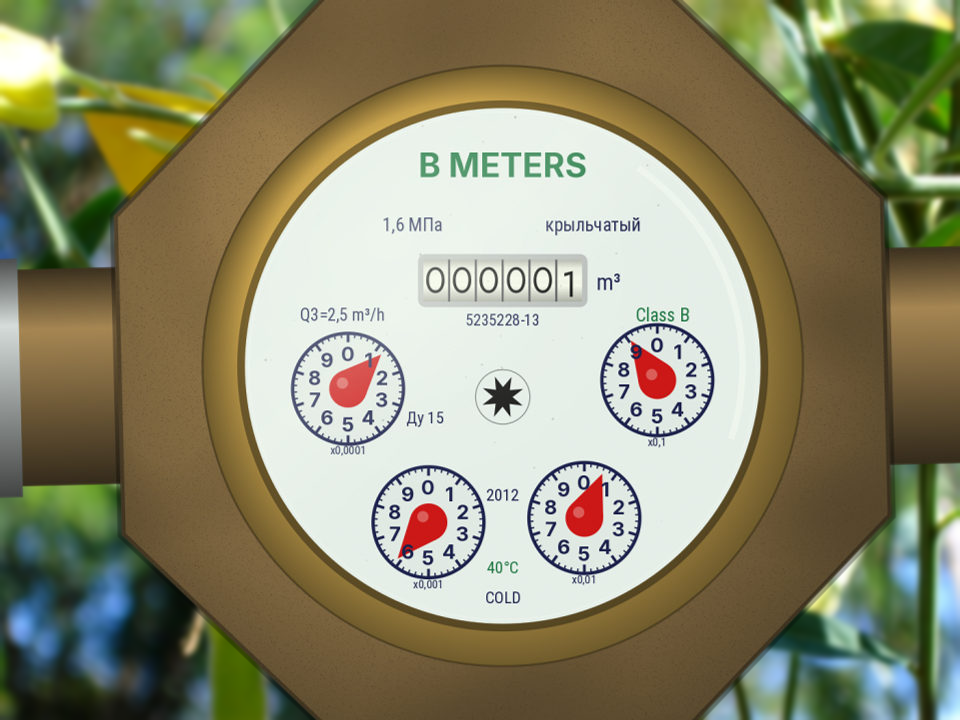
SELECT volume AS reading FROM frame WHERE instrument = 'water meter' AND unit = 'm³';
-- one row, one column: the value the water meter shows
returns 0.9061 m³
